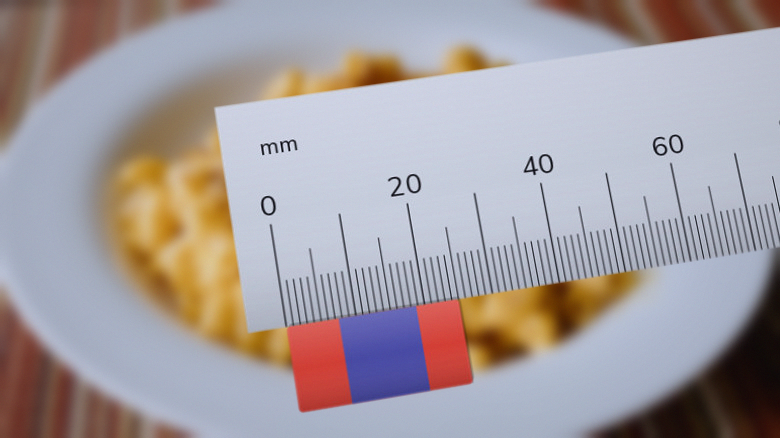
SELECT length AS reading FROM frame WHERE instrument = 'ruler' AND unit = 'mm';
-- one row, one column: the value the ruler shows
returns 25 mm
